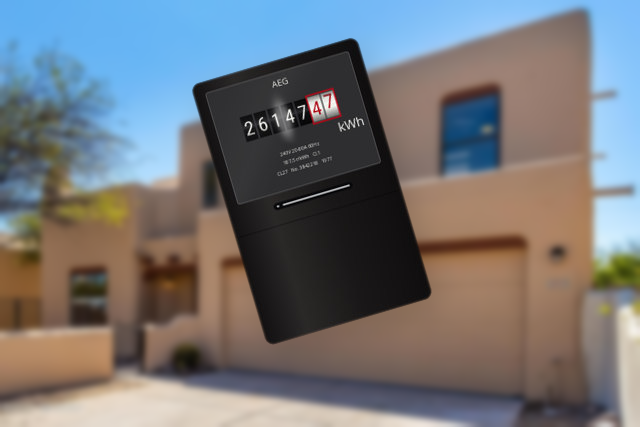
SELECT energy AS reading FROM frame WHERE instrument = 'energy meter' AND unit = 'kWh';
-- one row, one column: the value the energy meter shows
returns 26147.47 kWh
